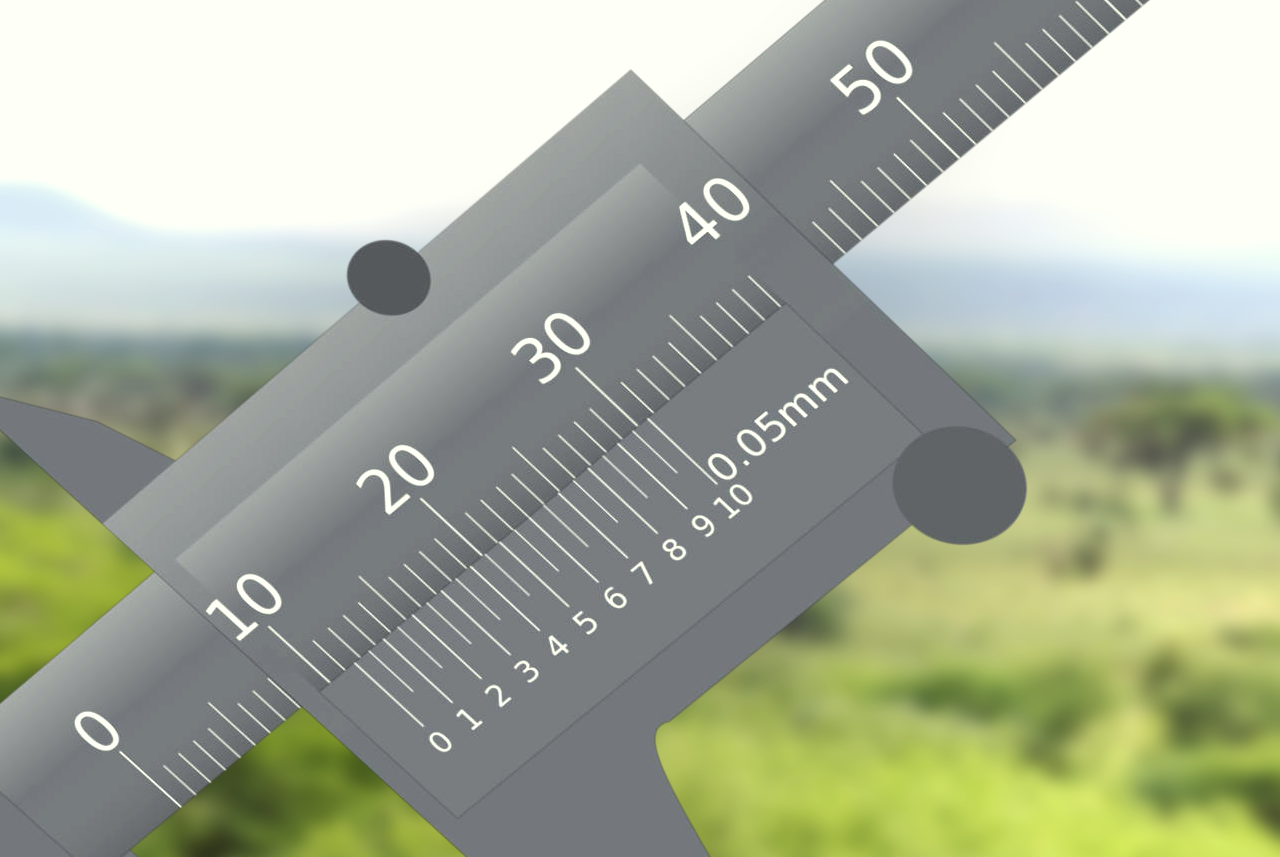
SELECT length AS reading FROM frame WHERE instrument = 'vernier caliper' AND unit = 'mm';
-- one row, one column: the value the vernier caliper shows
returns 11.6 mm
